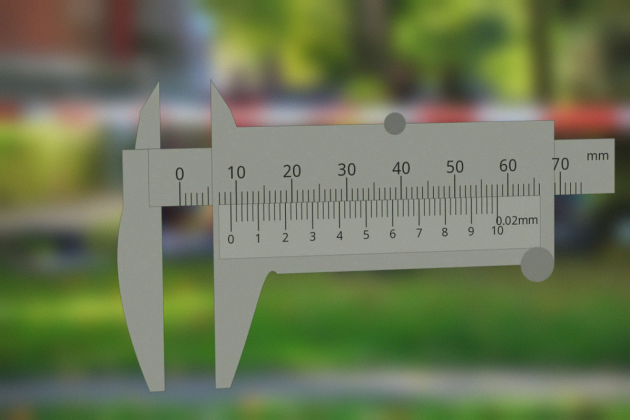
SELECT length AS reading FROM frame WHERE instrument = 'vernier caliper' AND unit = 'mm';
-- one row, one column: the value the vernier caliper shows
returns 9.0 mm
